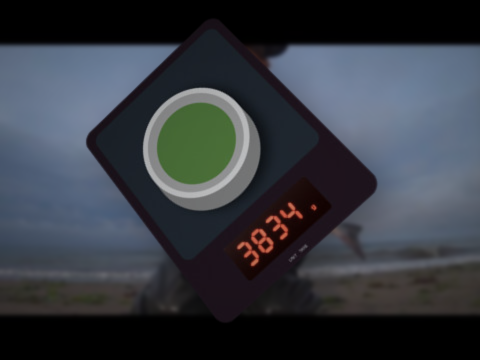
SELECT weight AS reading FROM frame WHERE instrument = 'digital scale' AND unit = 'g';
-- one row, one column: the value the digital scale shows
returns 3834 g
